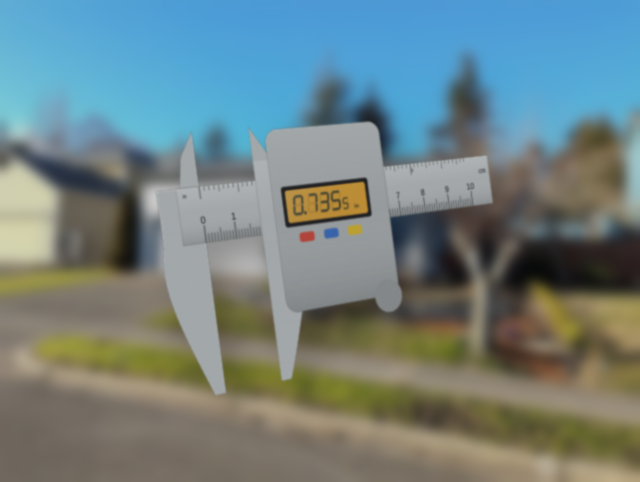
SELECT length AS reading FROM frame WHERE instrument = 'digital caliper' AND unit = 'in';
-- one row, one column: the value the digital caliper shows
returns 0.7355 in
